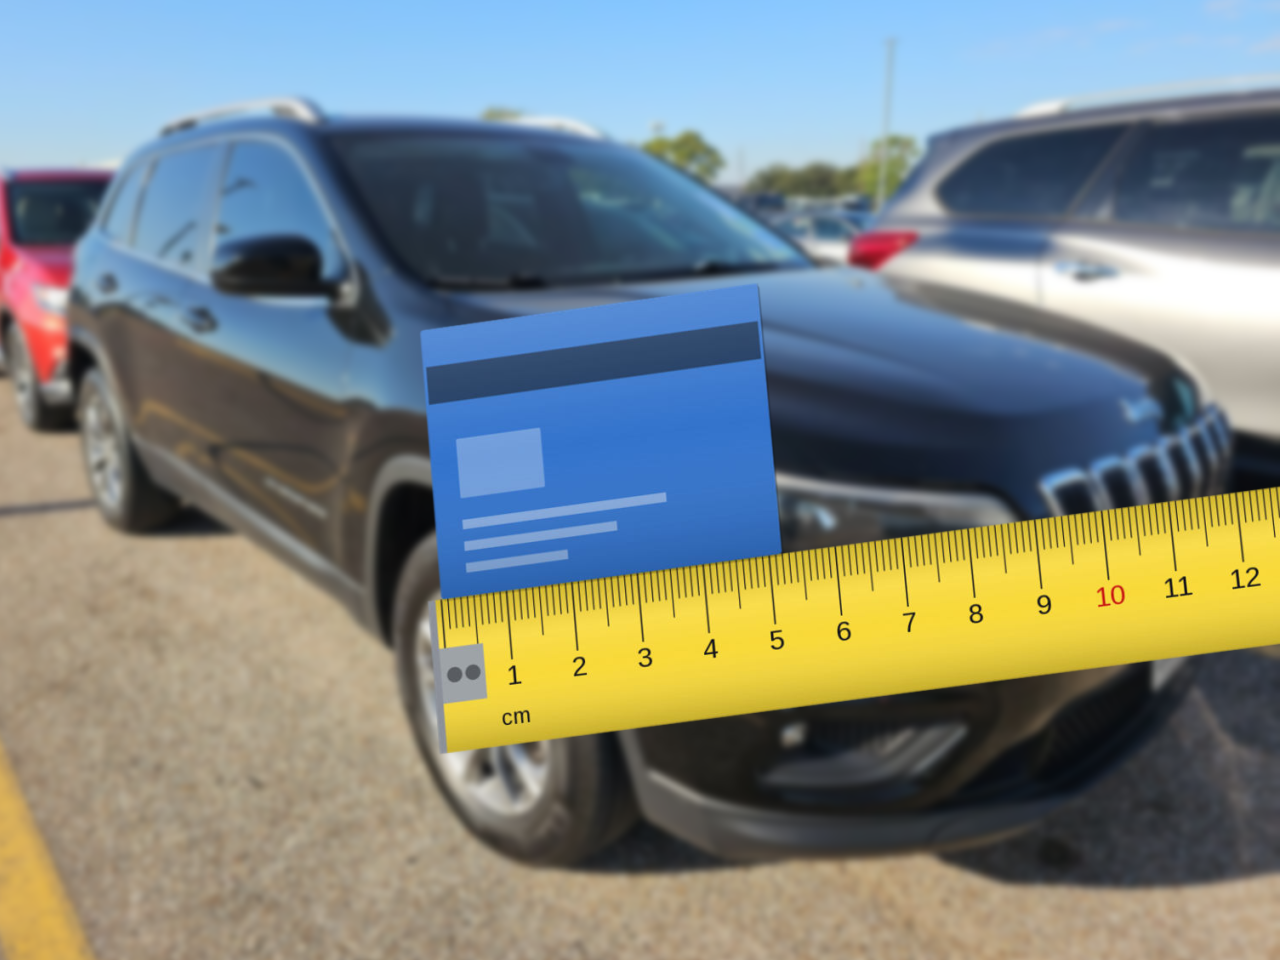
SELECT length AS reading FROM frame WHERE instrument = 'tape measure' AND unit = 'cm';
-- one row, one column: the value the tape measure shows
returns 5.2 cm
